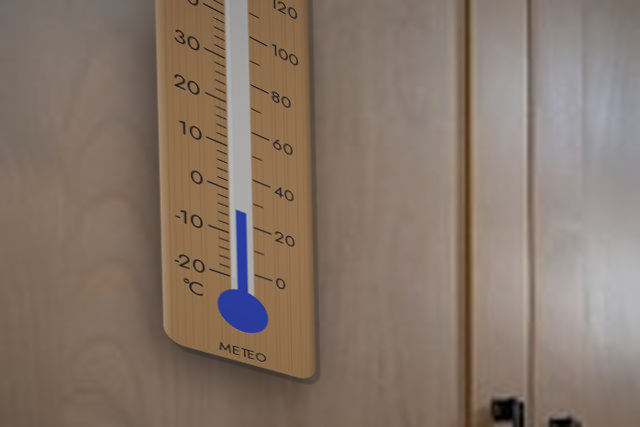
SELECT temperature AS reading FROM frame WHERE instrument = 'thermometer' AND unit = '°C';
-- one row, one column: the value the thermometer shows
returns -4 °C
